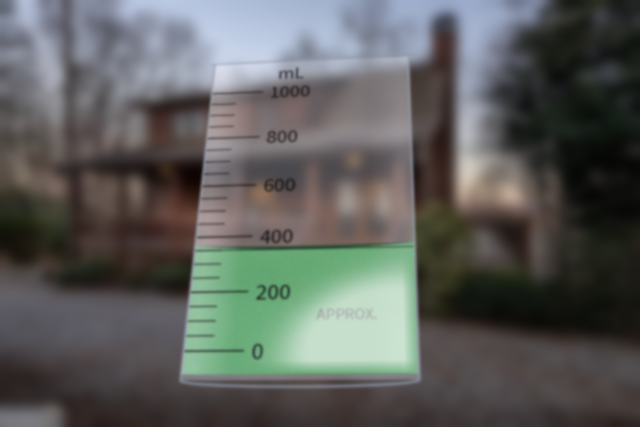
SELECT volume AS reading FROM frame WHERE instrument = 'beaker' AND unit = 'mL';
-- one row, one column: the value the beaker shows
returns 350 mL
